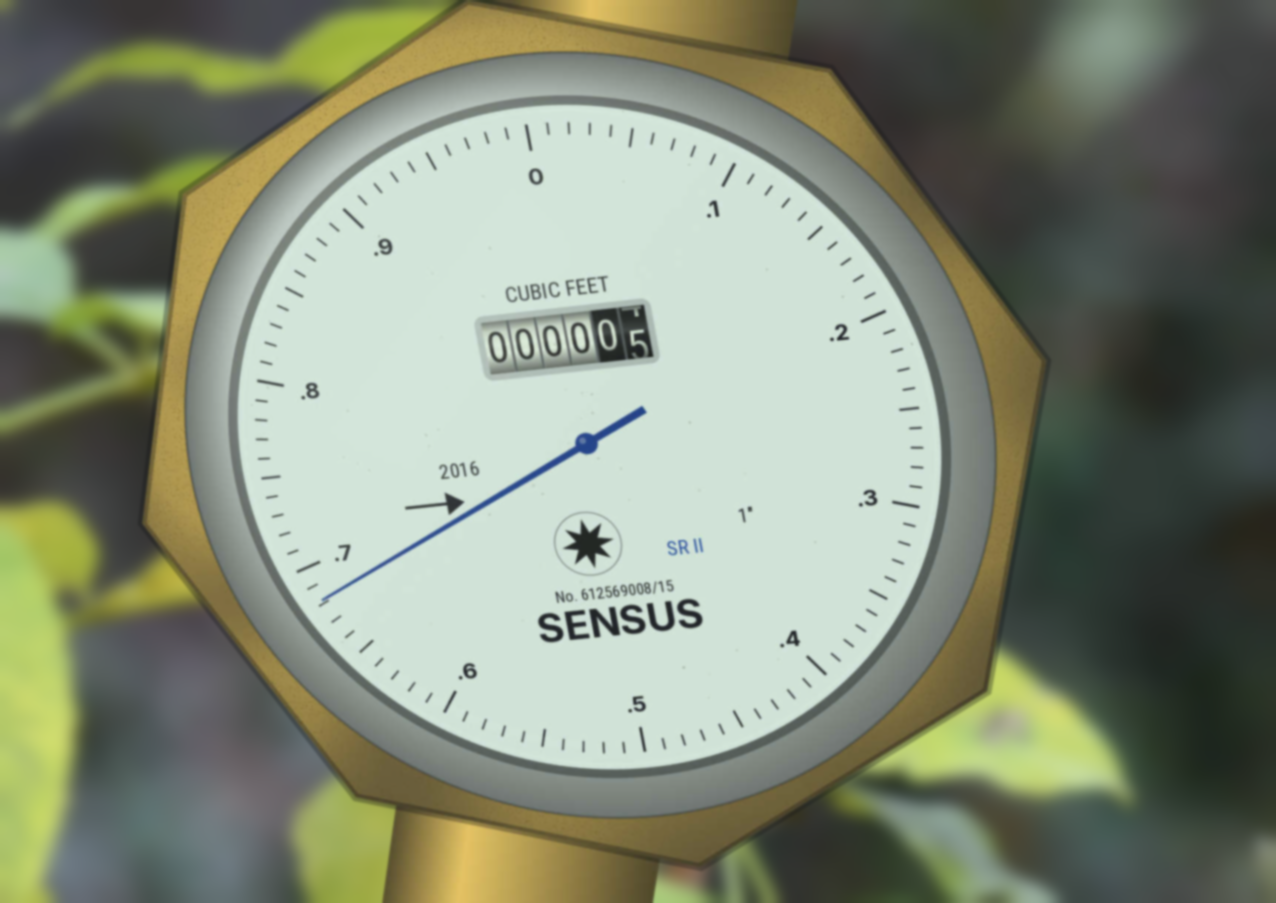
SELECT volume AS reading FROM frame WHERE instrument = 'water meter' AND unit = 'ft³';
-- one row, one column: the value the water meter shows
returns 4.68 ft³
